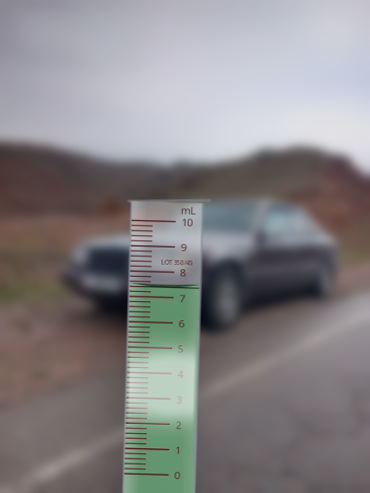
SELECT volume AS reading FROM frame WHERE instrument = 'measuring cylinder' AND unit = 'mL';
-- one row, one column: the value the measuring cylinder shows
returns 7.4 mL
